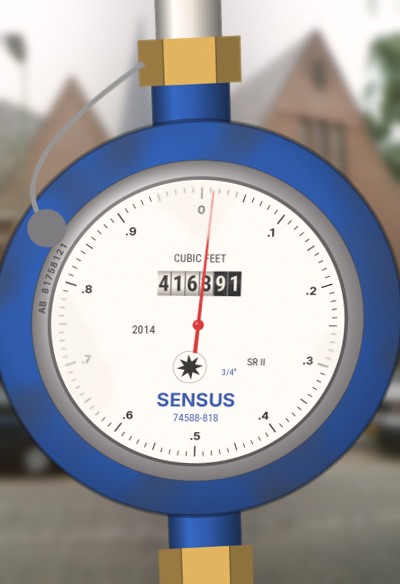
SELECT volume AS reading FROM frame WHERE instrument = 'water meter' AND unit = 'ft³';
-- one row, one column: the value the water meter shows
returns 416391.01 ft³
